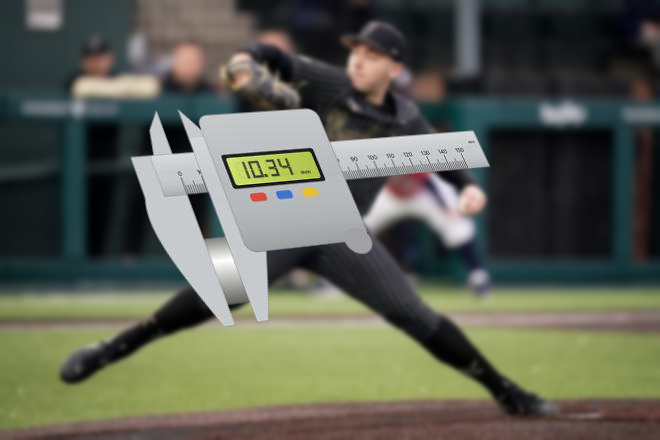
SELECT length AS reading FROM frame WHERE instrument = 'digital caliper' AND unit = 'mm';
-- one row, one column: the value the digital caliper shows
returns 10.34 mm
